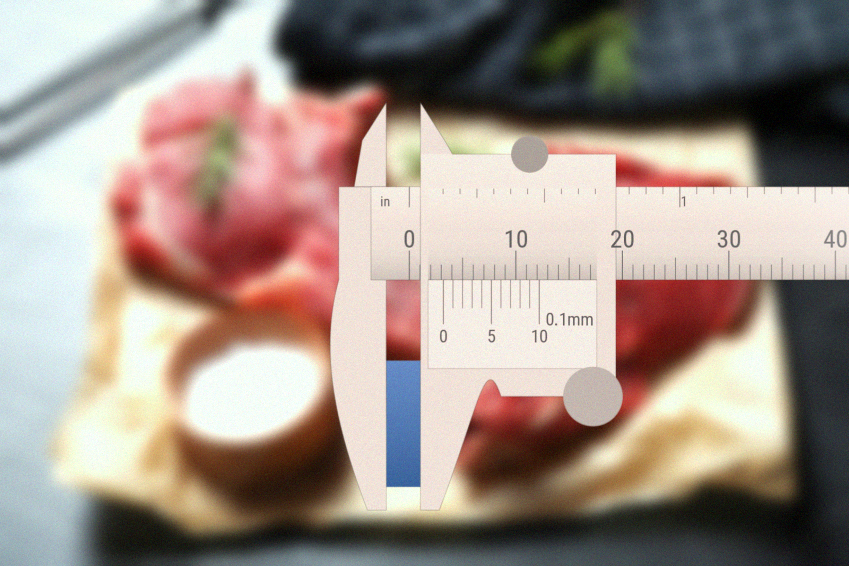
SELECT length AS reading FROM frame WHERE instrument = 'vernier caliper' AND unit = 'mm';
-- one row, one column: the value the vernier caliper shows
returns 3.2 mm
